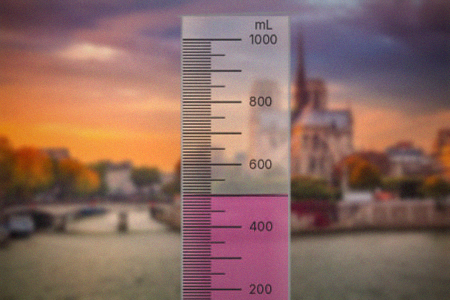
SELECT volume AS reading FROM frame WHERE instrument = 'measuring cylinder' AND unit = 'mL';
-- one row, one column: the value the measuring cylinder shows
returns 500 mL
